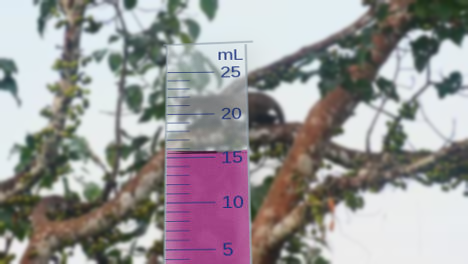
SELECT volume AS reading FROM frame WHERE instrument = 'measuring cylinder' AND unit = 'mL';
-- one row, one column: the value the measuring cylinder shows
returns 15.5 mL
